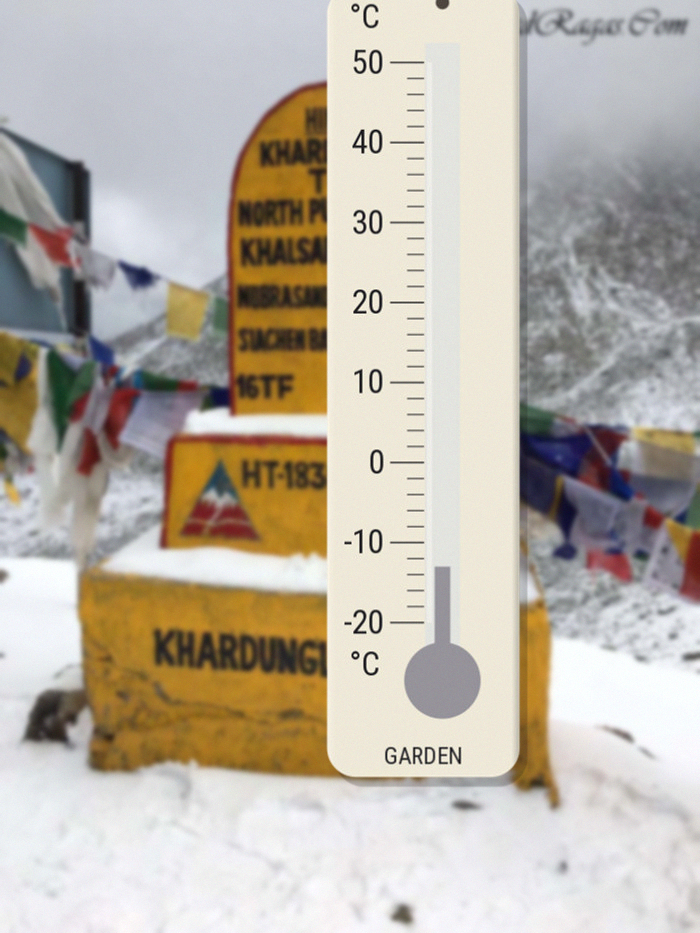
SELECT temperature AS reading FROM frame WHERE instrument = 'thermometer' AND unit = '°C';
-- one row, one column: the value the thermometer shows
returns -13 °C
